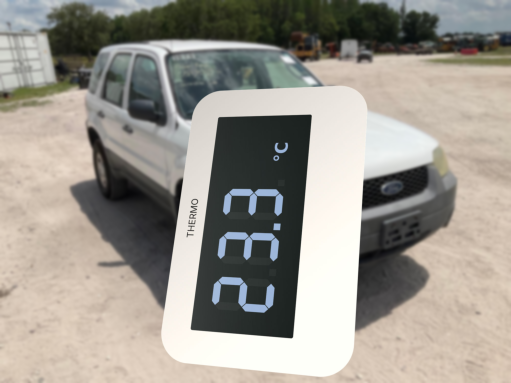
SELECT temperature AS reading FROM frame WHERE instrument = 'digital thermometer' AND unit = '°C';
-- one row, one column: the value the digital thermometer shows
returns 23.3 °C
